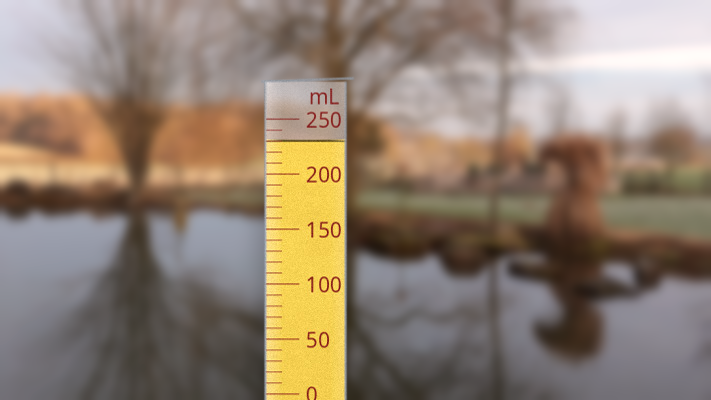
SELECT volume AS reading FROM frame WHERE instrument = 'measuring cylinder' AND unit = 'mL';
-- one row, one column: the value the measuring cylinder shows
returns 230 mL
